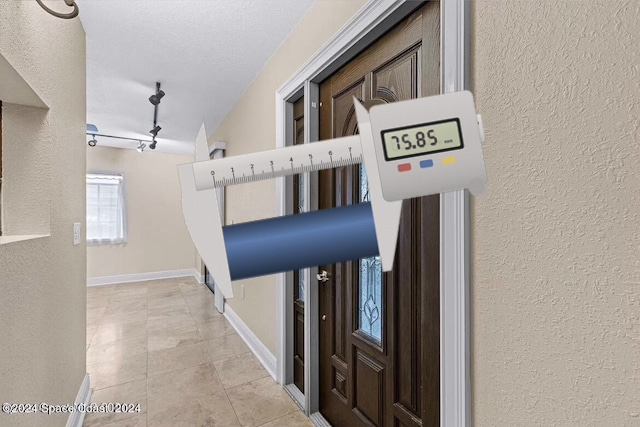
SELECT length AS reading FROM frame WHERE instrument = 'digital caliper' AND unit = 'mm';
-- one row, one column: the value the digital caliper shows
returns 75.85 mm
